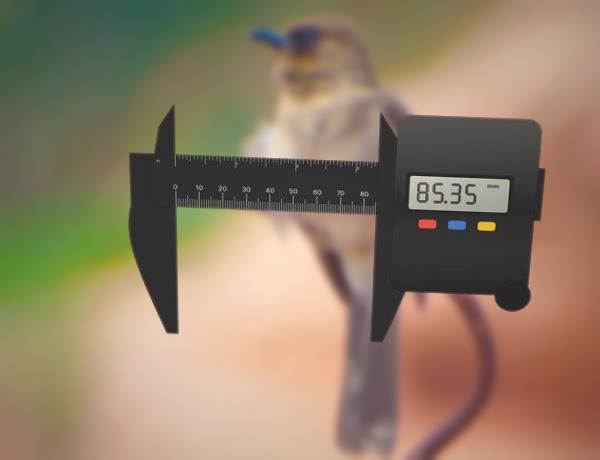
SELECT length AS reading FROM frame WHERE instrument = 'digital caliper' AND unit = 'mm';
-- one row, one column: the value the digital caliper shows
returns 85.35 mm
